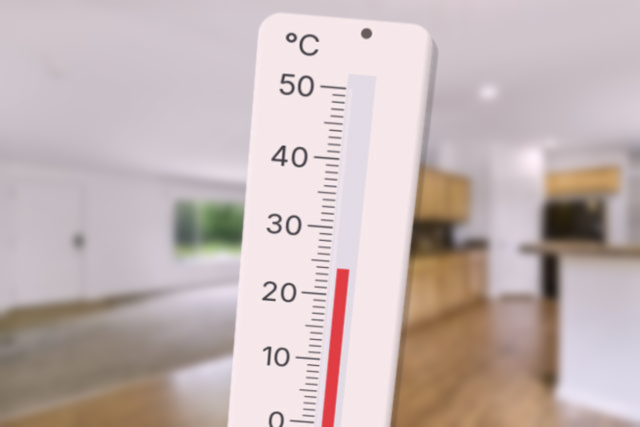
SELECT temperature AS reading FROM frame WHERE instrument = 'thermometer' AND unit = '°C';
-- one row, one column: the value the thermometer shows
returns 24 °C
